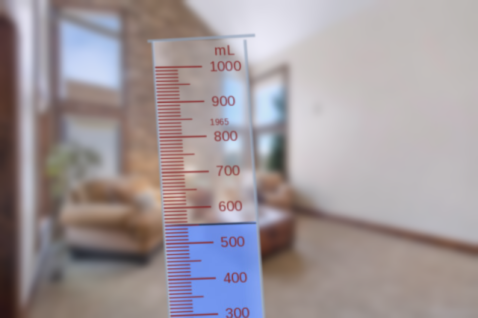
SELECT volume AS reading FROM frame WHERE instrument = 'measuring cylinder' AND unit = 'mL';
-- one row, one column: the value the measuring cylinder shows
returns 550 mL
